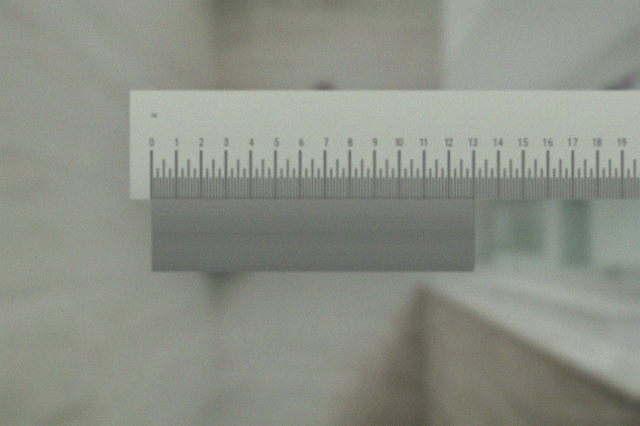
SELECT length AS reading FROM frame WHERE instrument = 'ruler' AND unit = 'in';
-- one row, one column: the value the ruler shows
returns 13 in
